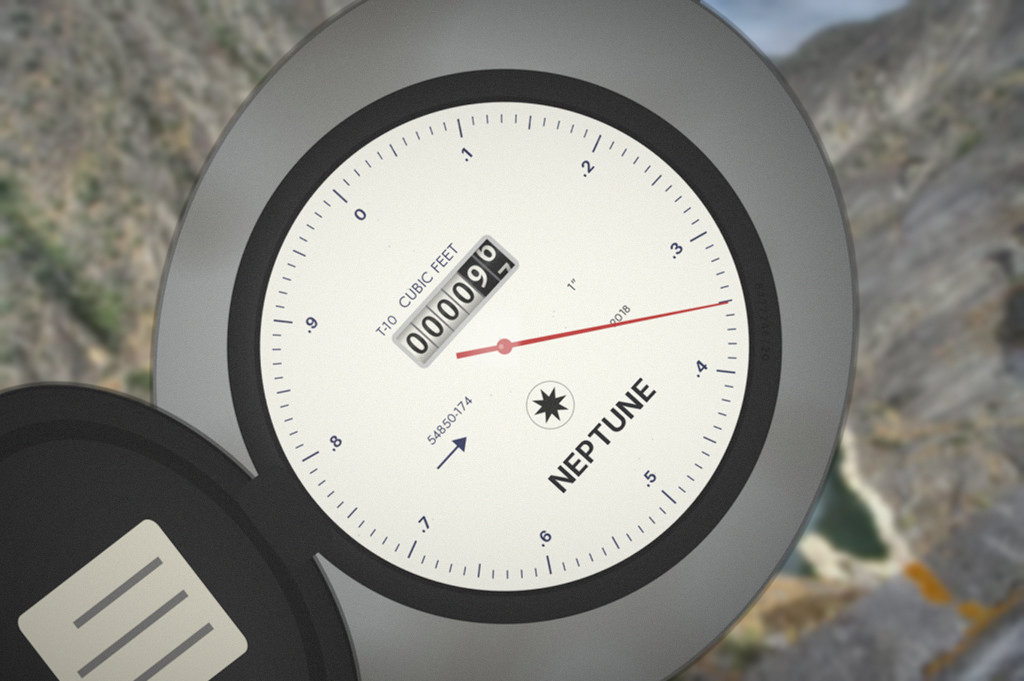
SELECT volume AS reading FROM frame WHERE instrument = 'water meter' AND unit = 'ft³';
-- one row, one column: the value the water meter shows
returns 96.35 ft³
